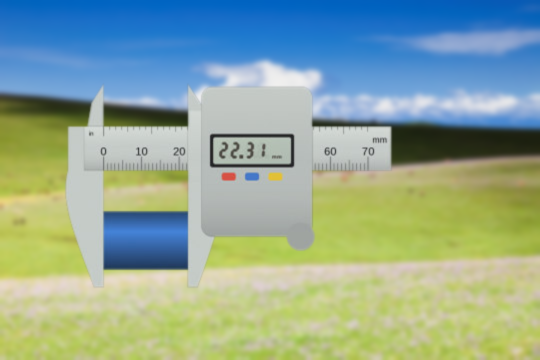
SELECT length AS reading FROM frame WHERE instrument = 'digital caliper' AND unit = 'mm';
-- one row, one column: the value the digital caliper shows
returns 22.31 mm
